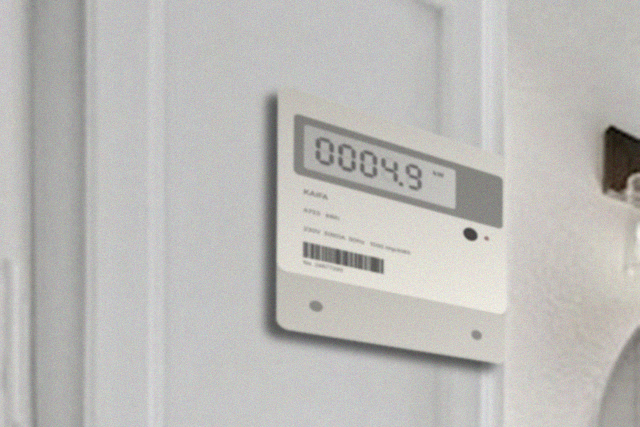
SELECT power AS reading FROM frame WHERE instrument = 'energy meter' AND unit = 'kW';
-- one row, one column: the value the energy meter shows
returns 4.9 kW
